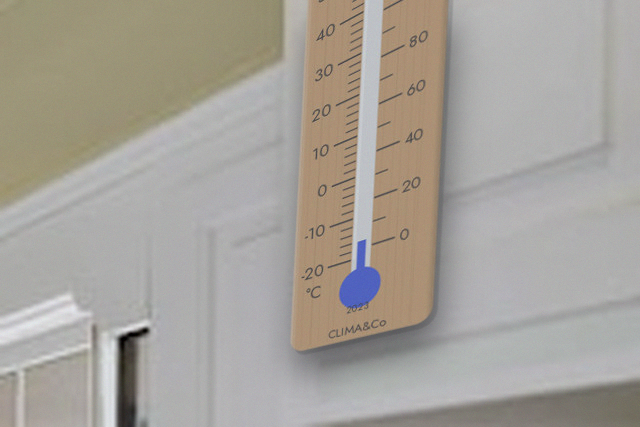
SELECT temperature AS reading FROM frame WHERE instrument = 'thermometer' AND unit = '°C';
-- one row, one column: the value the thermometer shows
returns -16 °C
